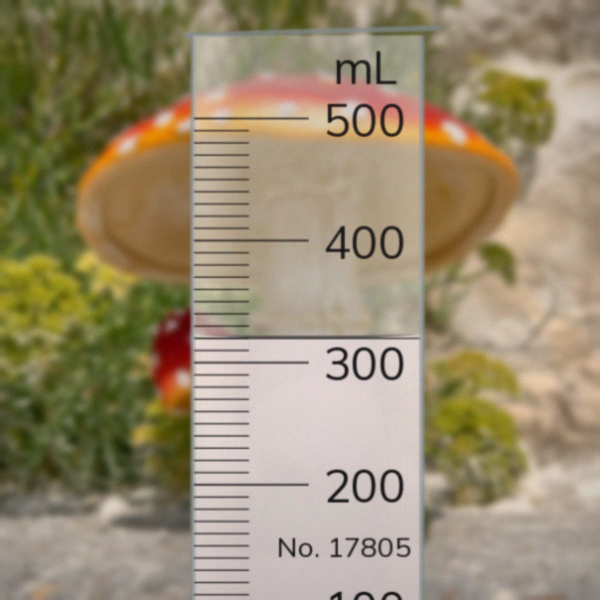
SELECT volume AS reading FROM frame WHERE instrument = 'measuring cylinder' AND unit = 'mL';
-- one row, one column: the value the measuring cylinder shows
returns 320 mL
